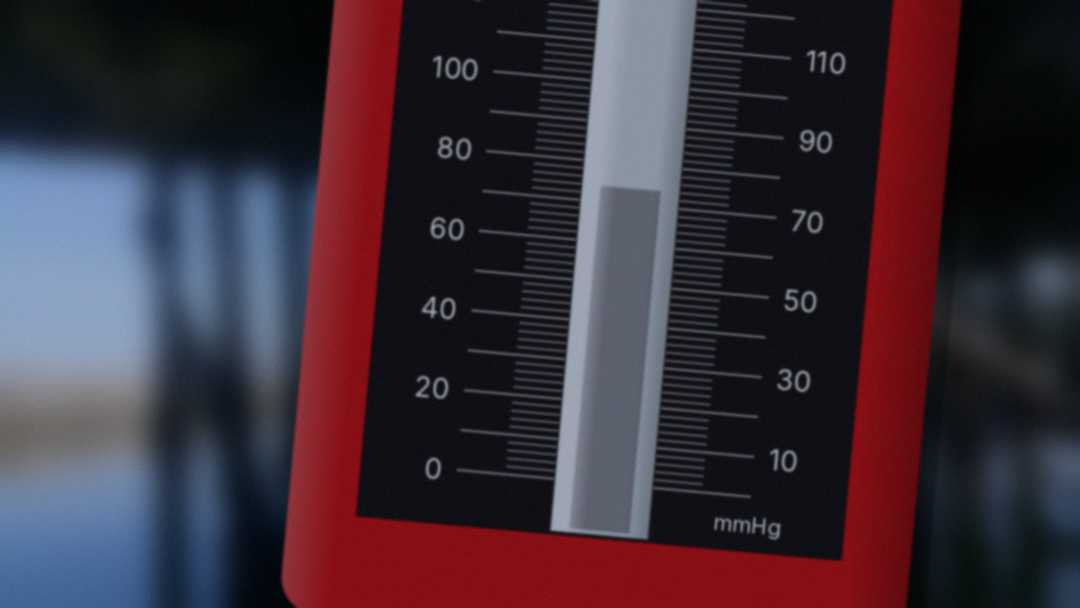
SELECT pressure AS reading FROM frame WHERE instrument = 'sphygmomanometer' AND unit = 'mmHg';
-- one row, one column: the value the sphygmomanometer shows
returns 74 mmHg
